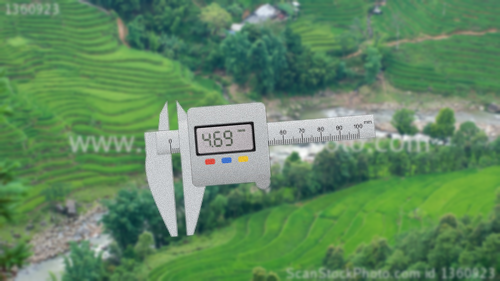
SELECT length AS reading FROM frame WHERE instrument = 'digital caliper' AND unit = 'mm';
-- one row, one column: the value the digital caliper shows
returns 4.69 mm
